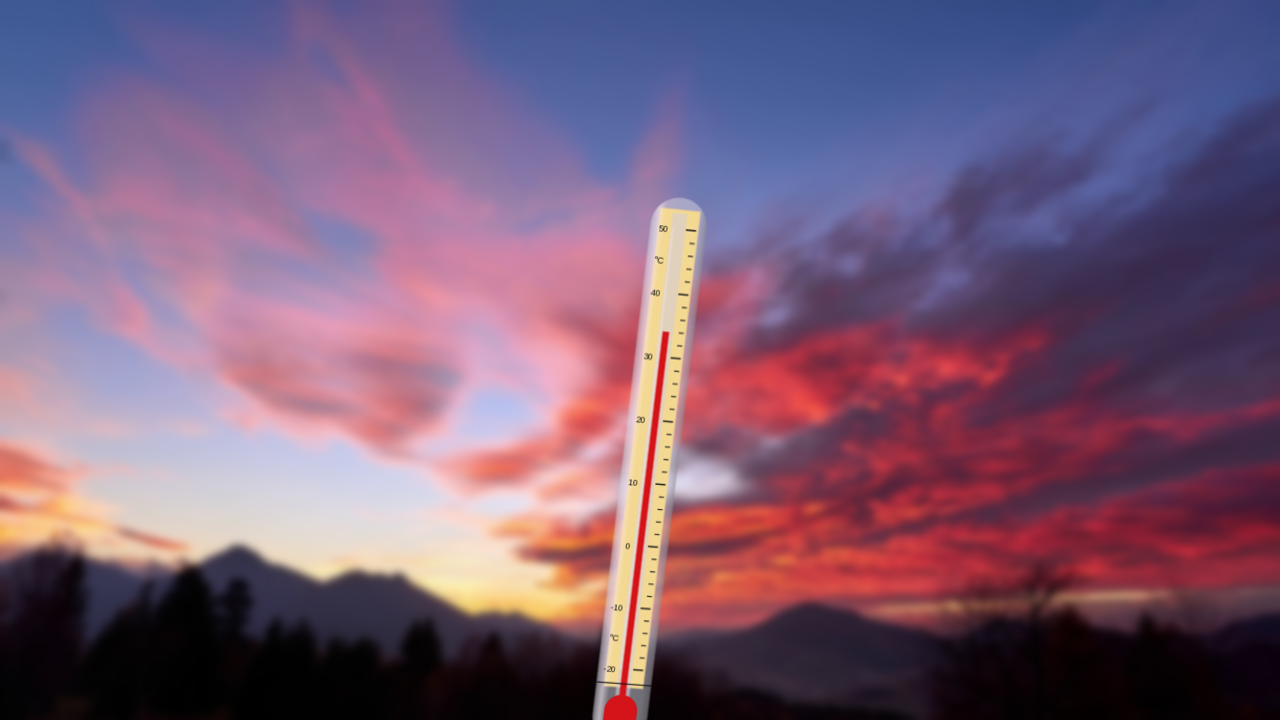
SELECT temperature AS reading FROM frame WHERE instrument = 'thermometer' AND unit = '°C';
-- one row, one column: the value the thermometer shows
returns 34 °C
